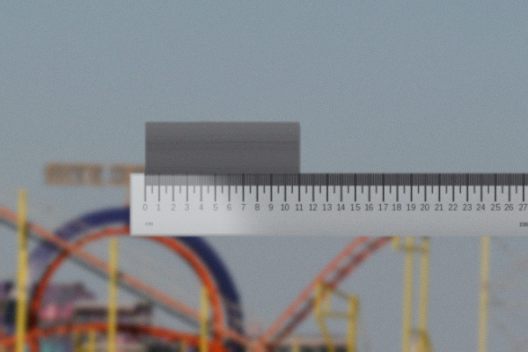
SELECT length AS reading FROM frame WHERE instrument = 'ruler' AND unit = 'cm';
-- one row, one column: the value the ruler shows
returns 11 cm
